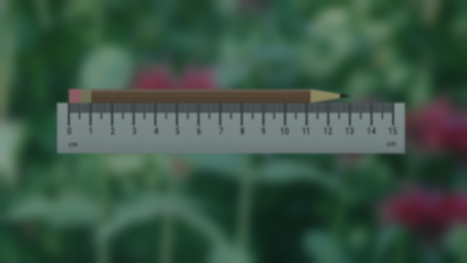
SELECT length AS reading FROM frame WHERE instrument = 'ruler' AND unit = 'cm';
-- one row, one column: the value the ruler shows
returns 13 cm
